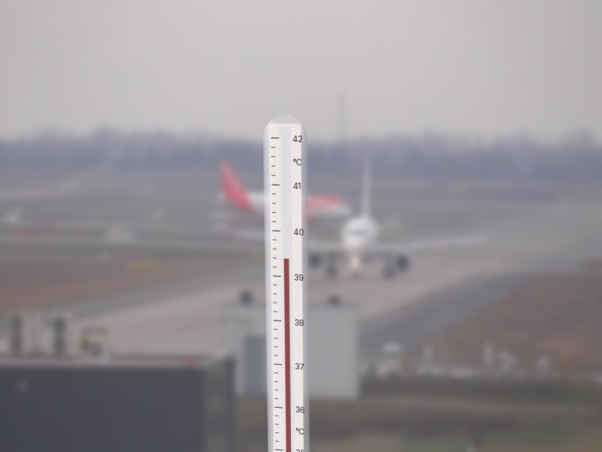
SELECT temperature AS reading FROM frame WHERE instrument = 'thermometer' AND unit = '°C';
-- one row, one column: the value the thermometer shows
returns 39.4 °C
